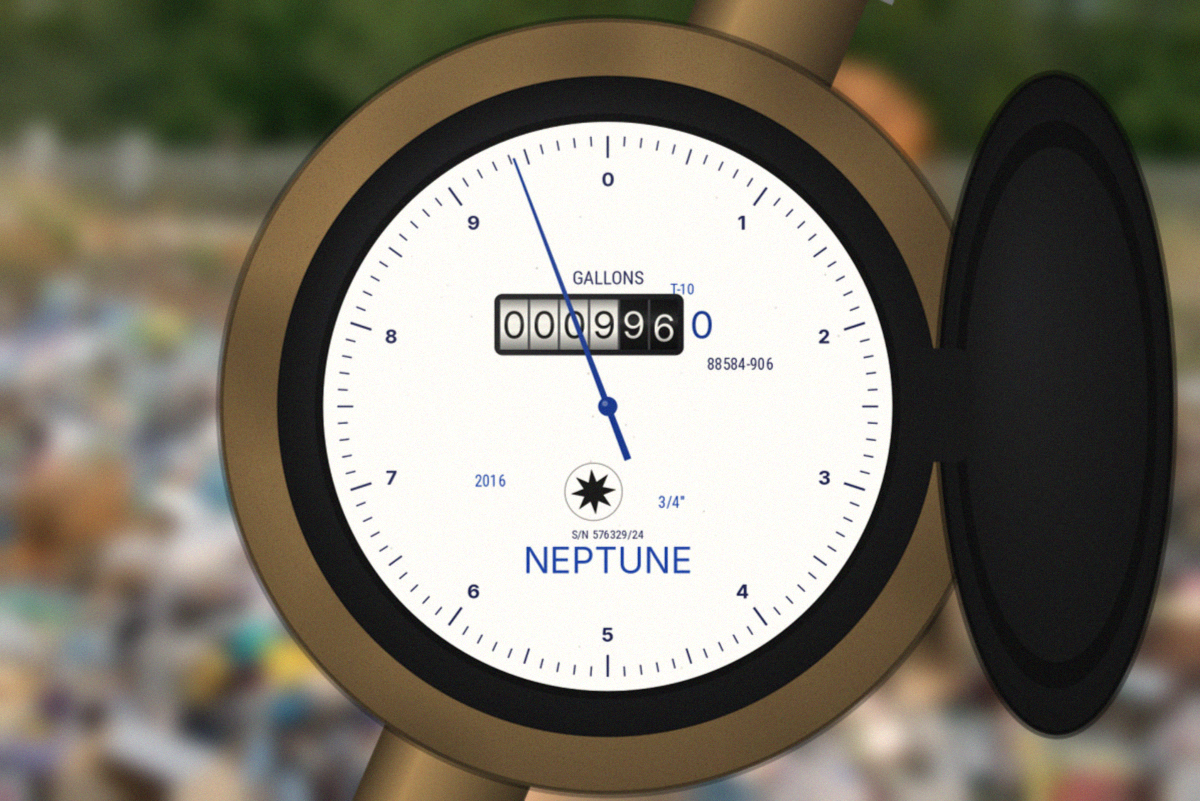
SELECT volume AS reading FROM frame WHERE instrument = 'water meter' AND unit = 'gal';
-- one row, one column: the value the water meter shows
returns 9959.4 gal
